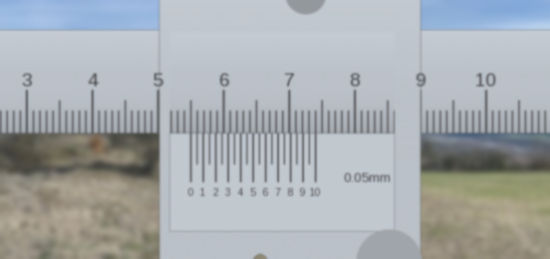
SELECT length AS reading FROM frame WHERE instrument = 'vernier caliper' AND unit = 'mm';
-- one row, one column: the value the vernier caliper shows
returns 55.0 mm
